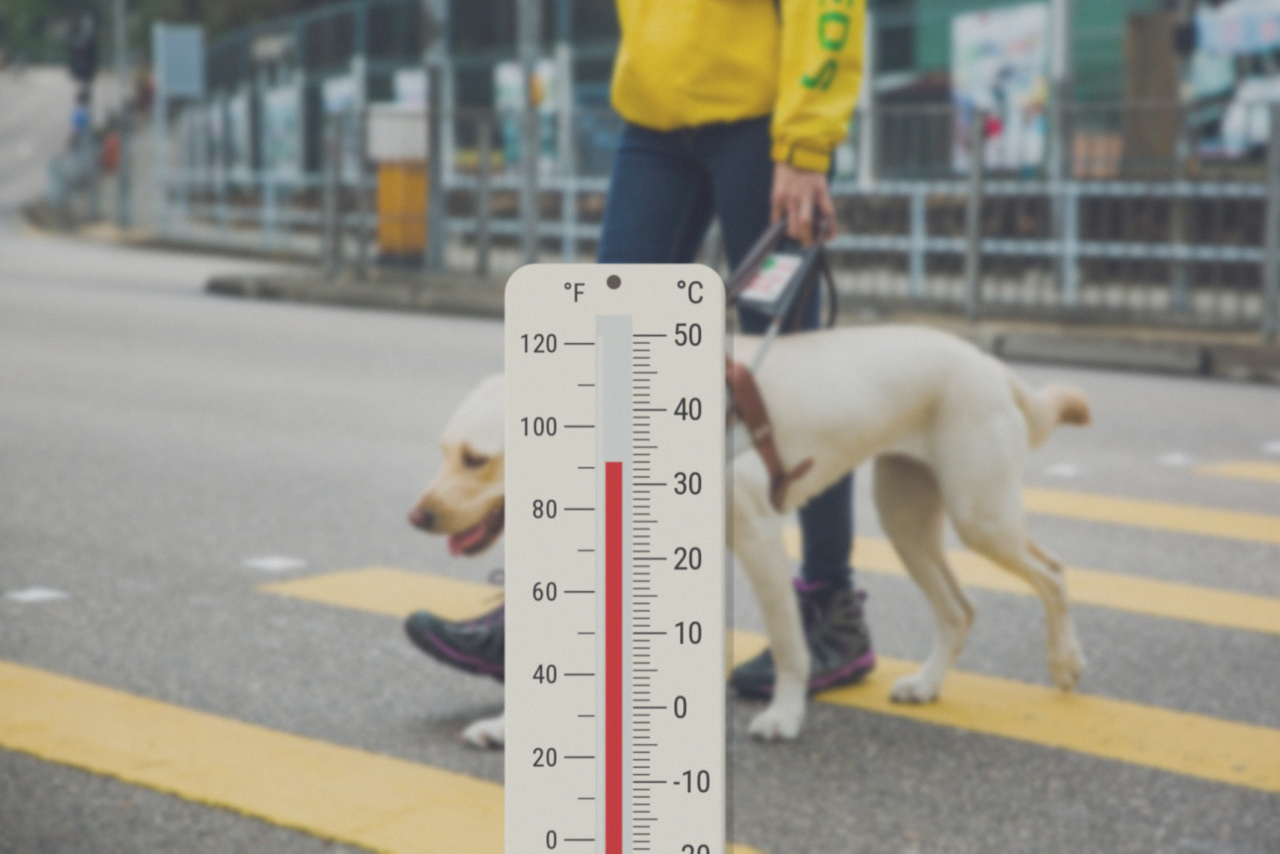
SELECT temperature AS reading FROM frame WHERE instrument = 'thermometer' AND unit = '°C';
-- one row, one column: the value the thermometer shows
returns 33 °C
